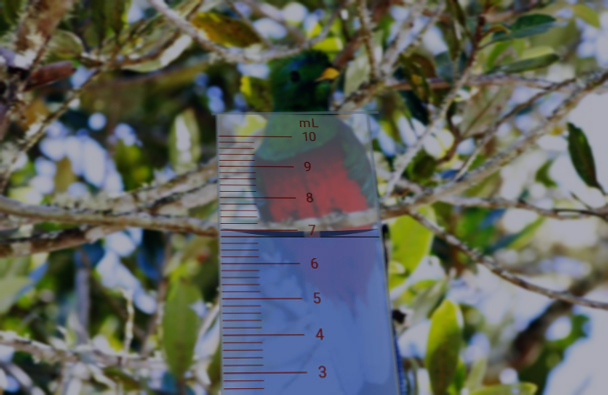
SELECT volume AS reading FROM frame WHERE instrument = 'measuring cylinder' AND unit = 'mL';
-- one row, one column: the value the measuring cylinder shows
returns 6.8 mL
